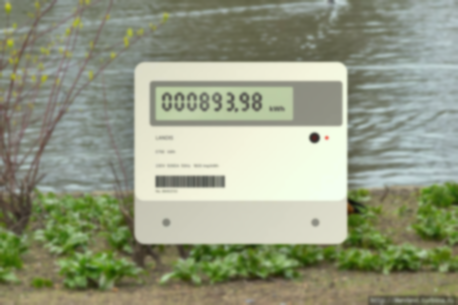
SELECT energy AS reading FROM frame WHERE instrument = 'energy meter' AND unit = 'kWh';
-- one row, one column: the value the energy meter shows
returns 893.98 kWh
